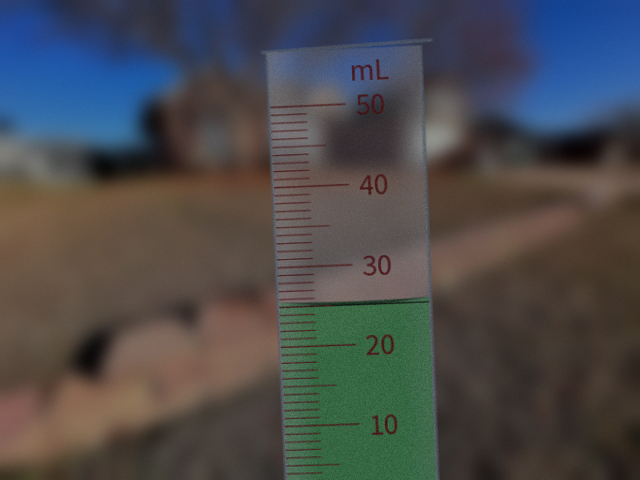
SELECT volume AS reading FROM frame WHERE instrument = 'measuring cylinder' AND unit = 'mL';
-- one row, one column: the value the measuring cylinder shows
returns 25 mL
